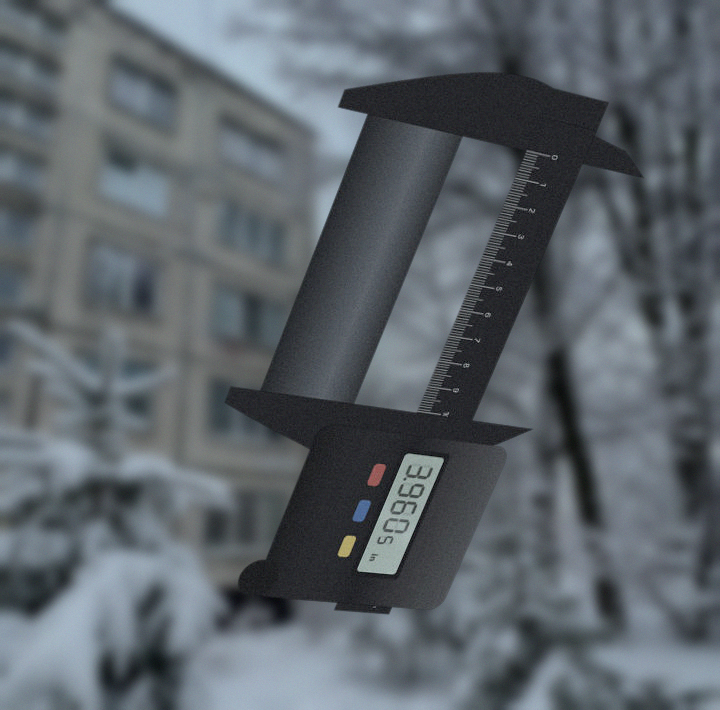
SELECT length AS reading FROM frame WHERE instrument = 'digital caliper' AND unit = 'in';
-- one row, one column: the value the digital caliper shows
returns 3.9605 in
